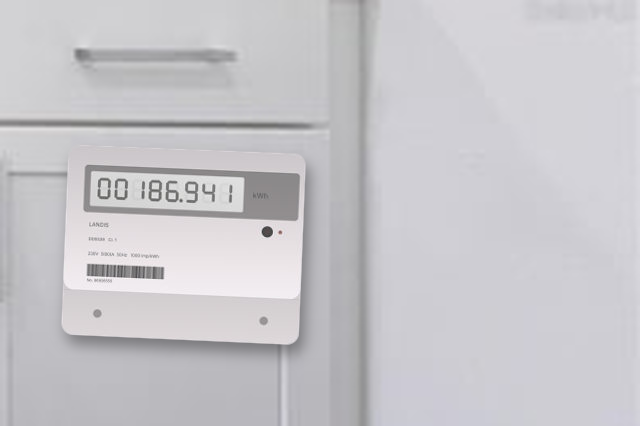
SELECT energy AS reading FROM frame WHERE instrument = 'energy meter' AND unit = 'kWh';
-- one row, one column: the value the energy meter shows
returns 186.941 kWh
